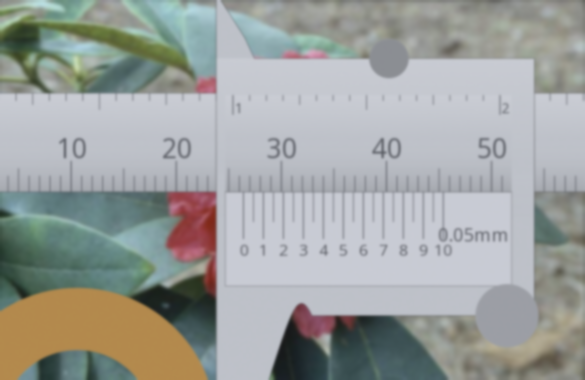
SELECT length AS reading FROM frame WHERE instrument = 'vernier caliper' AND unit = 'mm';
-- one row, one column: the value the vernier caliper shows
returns 26.4 mm
